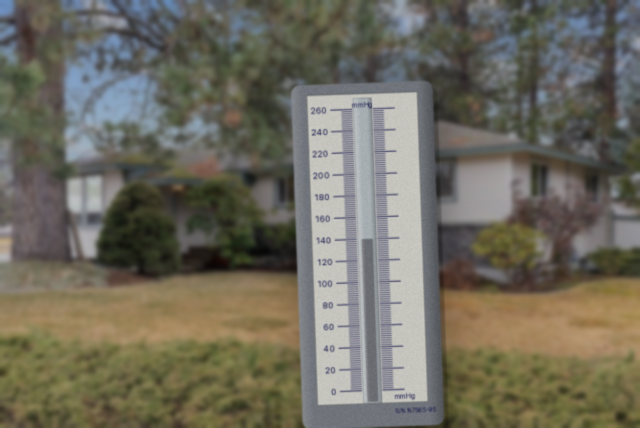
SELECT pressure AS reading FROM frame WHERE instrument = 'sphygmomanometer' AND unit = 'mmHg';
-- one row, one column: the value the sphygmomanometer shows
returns 140 mmHg
